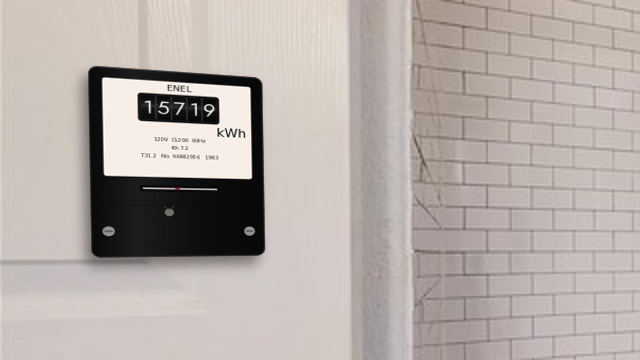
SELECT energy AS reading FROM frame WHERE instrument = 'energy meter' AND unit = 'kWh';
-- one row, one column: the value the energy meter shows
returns 15719 kWh
